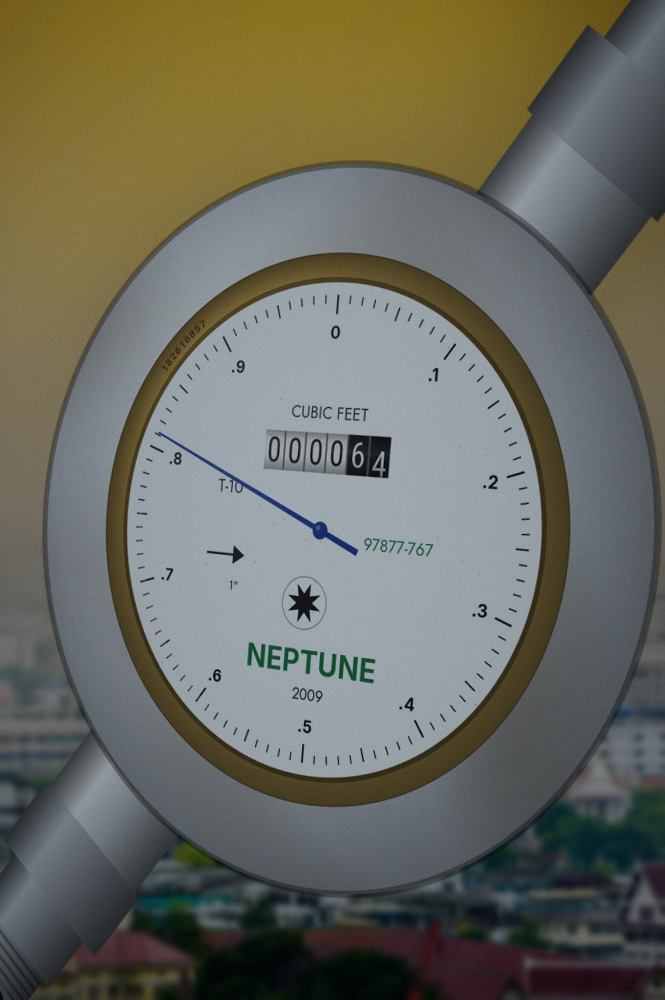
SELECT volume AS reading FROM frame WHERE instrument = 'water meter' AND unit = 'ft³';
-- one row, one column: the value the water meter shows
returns 63.81 ft³
